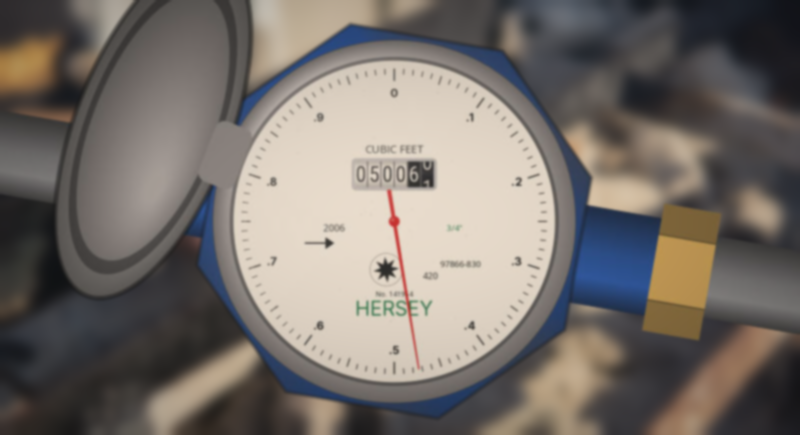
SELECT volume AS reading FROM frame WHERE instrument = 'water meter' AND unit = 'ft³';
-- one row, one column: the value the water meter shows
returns 50060.47 ft³
